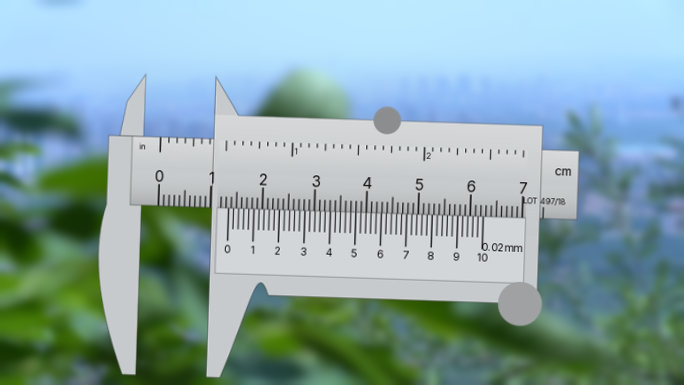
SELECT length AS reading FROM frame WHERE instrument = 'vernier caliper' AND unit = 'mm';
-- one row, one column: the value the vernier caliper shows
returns 13.5 mm
